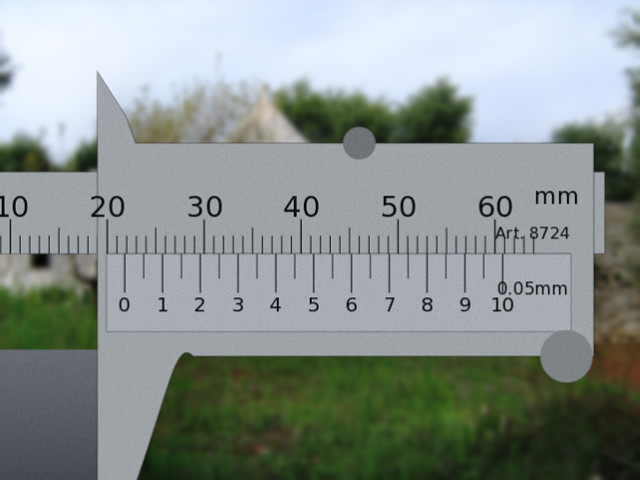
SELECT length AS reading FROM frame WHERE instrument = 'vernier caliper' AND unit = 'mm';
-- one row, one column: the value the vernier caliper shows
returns 21.8 mm
